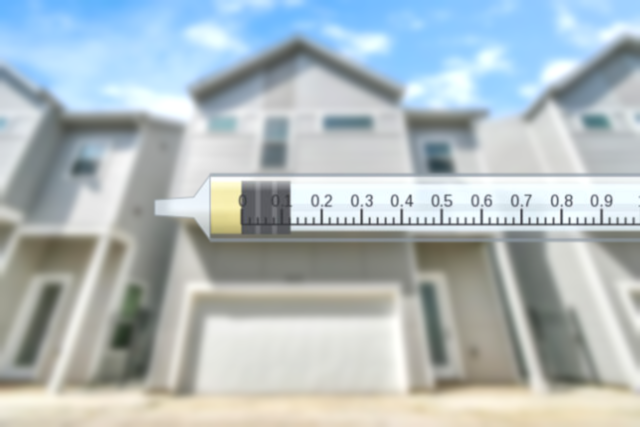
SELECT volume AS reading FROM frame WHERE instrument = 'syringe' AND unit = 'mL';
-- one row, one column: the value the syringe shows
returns 0 mL
